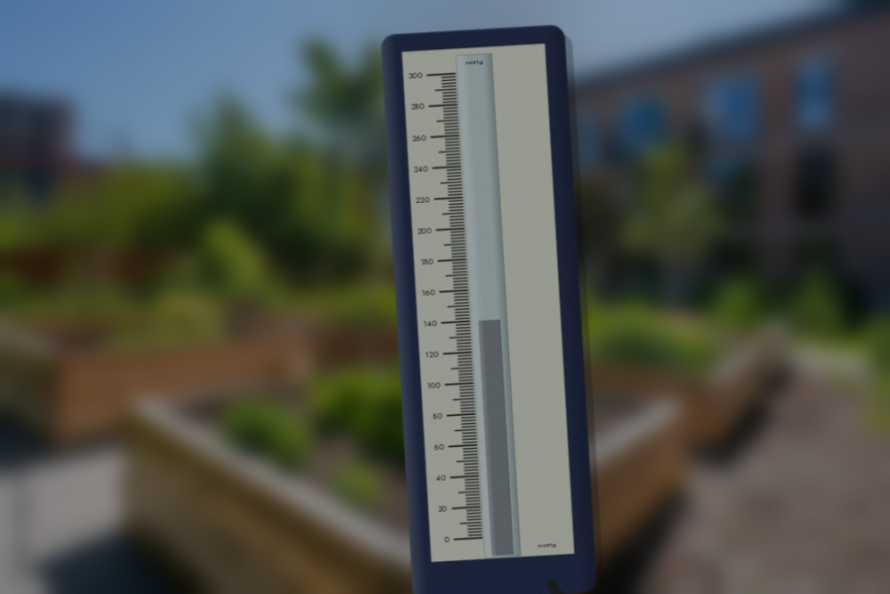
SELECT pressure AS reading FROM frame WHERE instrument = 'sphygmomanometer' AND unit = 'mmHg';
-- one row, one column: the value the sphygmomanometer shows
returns 140 mmHg
